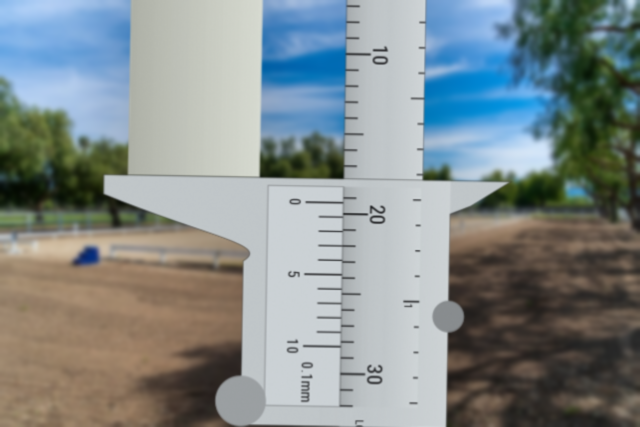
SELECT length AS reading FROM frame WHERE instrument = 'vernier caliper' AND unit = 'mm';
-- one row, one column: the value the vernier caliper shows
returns 19.3 mm
